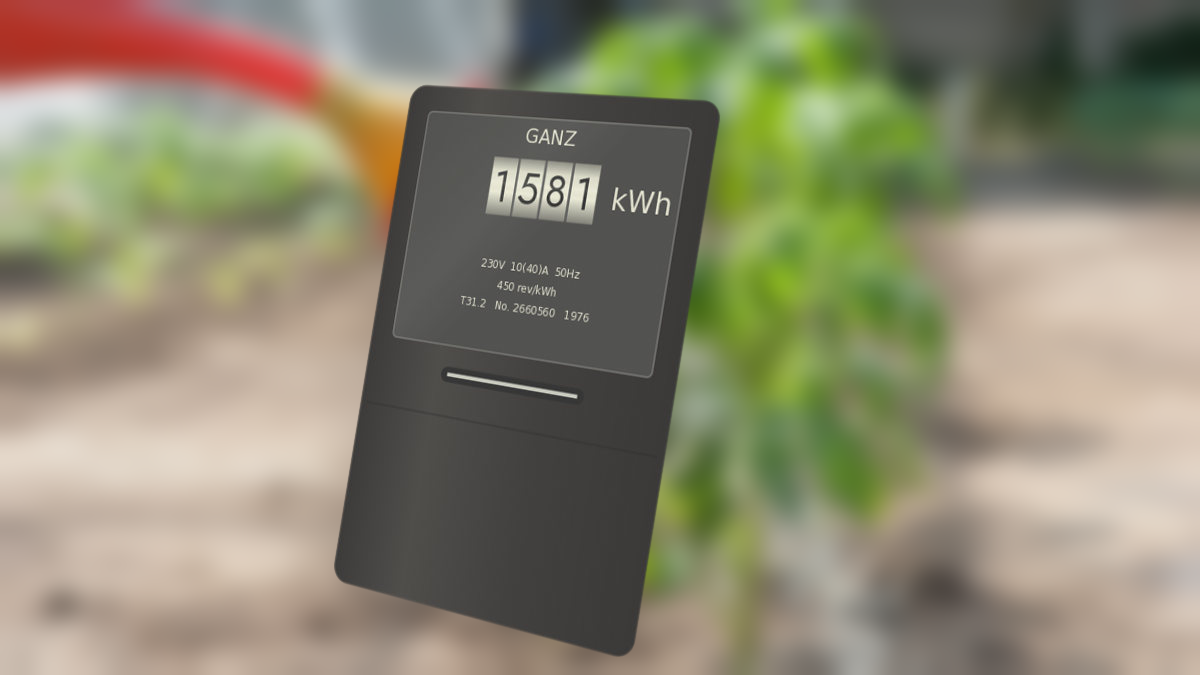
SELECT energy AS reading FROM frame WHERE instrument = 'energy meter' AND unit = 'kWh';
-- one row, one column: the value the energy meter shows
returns 1581 kWh
